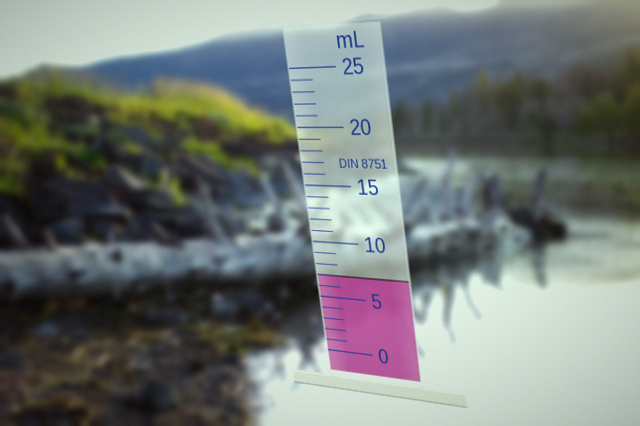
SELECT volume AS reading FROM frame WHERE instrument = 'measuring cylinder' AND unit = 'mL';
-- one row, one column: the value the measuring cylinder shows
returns 7 mL
